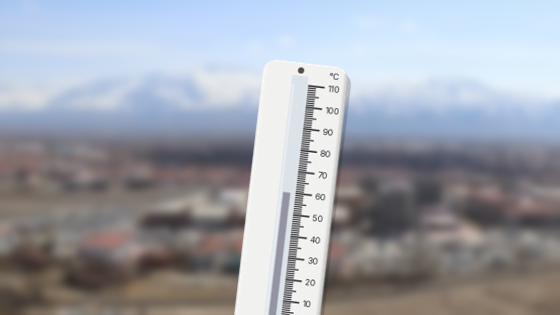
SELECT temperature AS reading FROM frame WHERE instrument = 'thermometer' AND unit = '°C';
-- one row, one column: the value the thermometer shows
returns 60 °C
